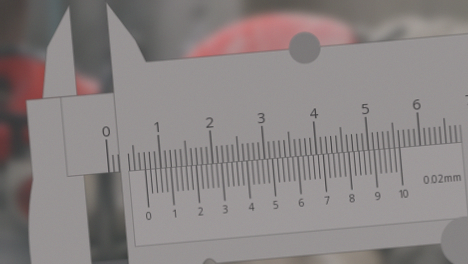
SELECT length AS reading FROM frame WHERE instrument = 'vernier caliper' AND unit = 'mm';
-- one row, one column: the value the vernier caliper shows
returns 7.0 mm
